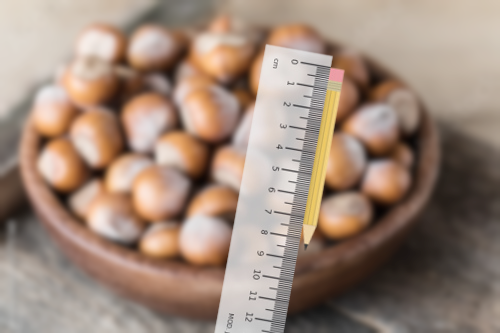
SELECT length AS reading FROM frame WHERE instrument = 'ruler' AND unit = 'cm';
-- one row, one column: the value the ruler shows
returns 8.5 cm
